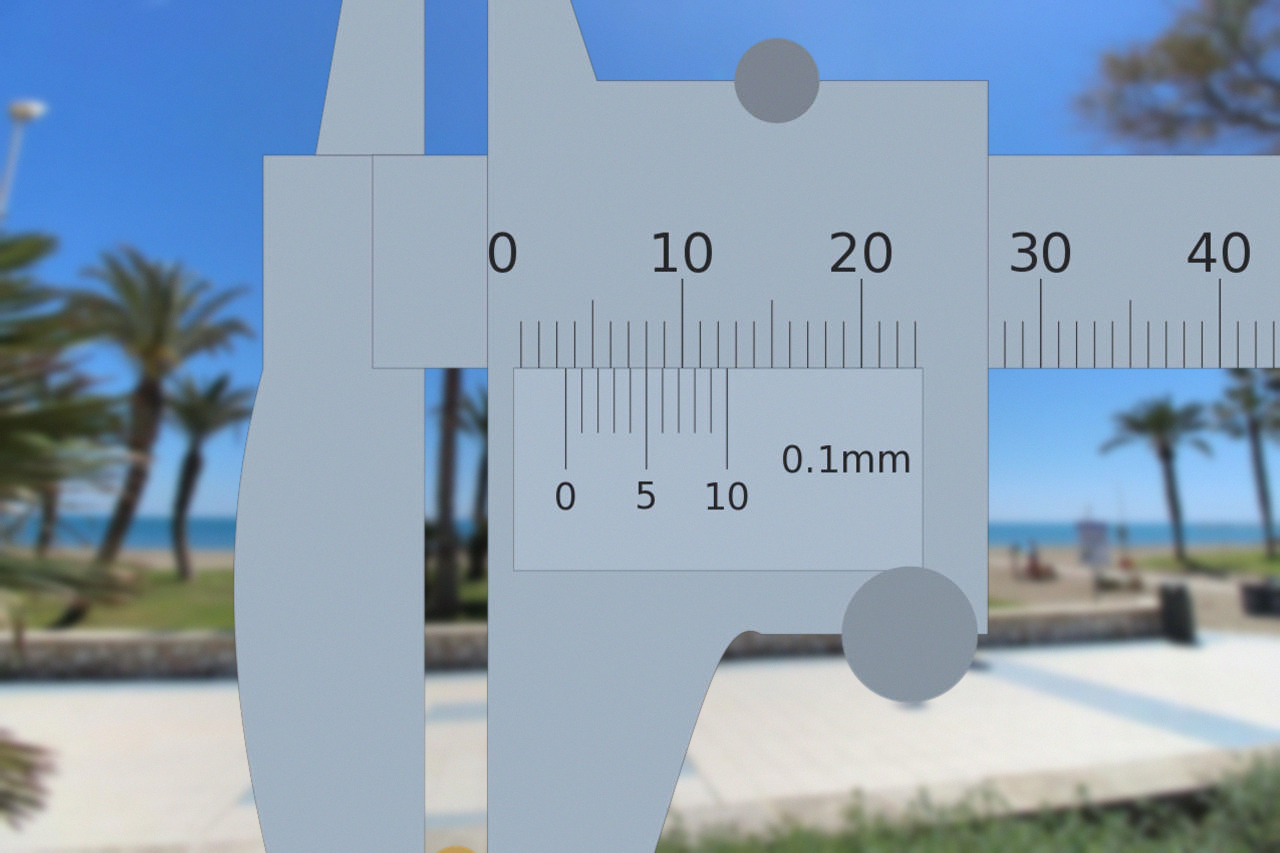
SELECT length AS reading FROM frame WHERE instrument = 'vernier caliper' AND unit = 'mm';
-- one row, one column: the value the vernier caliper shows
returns 3.5 mm
